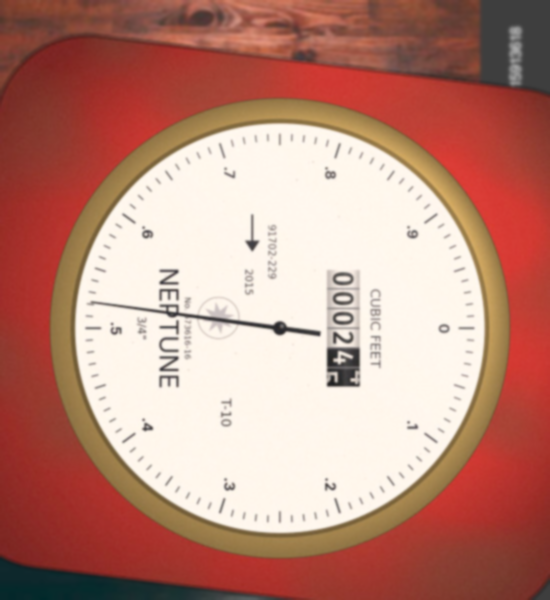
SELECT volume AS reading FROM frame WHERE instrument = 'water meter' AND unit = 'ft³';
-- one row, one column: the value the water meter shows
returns 244.52 ft³
